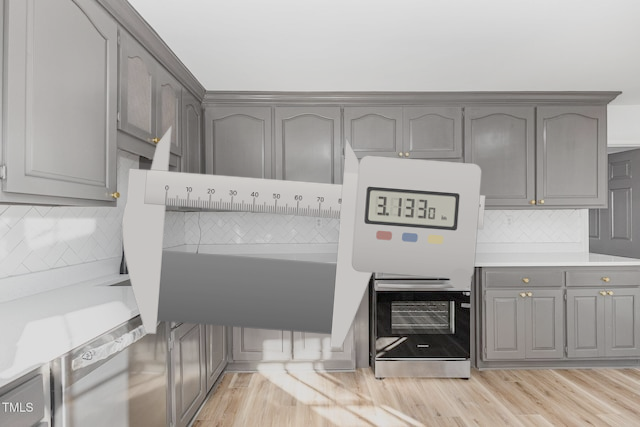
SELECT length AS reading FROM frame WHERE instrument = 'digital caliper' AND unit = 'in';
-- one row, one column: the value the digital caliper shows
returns 3.1330 in
